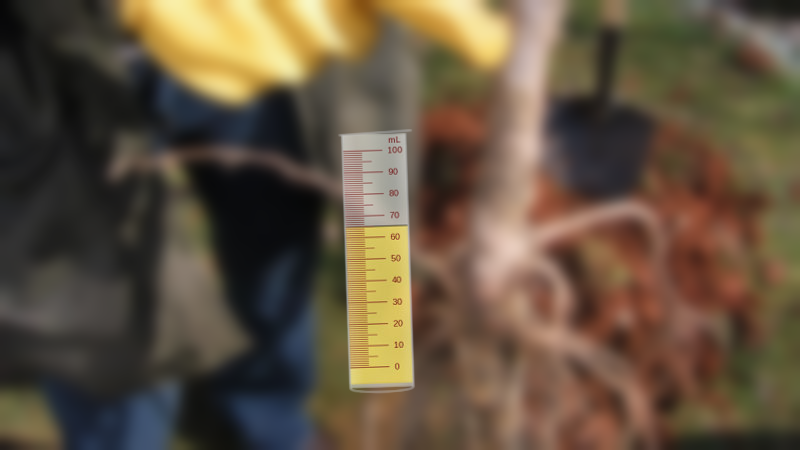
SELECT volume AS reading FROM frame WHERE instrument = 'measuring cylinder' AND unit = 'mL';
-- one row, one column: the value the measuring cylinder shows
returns 65 mL
